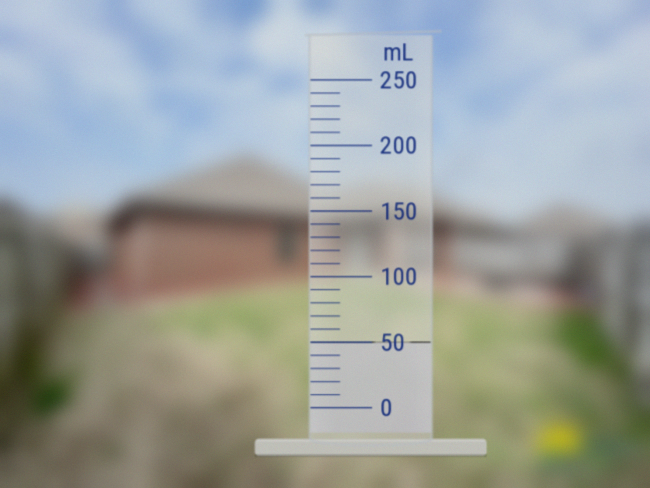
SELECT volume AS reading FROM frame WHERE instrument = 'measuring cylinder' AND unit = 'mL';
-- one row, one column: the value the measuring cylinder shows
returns 50 mL
